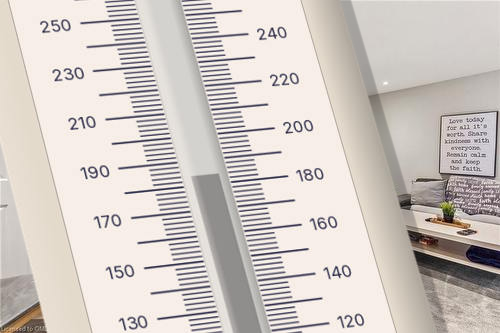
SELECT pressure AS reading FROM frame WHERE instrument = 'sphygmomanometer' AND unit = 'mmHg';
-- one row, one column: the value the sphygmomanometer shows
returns 184 mmHg
